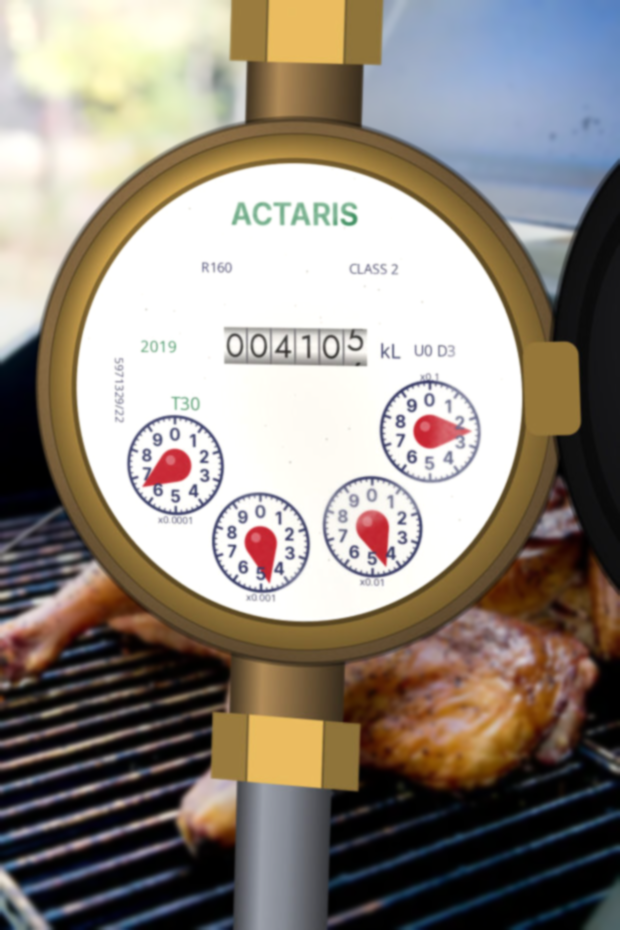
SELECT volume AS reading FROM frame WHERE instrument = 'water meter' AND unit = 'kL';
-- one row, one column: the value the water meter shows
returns 4105.2446 kL
